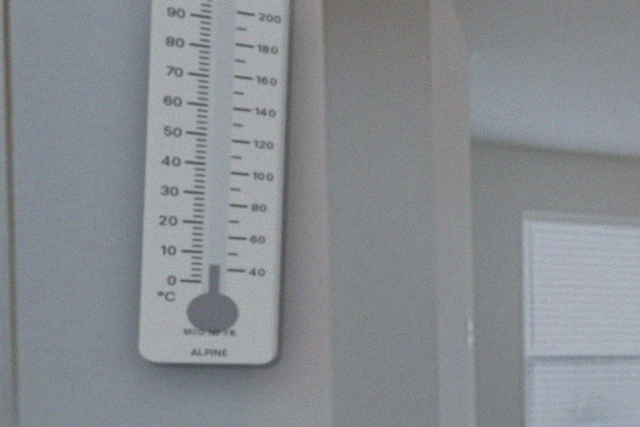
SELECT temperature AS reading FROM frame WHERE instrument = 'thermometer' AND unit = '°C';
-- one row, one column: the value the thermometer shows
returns 6 °C
